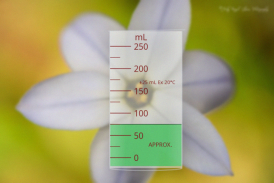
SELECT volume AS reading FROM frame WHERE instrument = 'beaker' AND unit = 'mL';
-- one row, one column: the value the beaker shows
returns 75 mL
